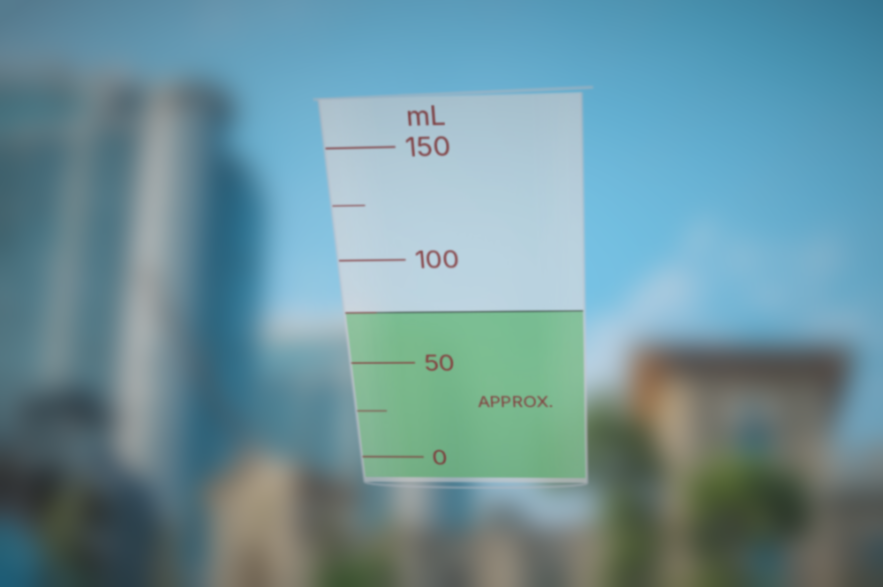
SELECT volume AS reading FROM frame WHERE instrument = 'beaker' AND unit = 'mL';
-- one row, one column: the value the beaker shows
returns 75 mL
